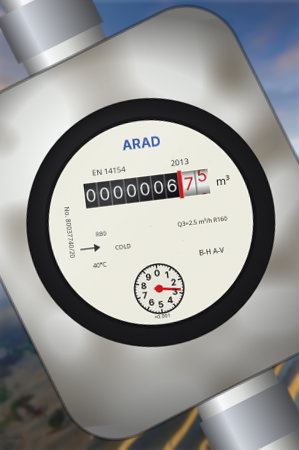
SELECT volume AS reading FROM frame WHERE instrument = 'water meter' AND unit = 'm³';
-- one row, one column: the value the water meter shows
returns 6.752 m³
